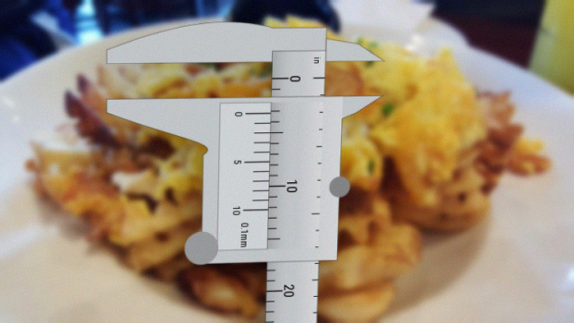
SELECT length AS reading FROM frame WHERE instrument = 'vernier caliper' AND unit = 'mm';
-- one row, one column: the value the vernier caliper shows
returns 3.2 mm
